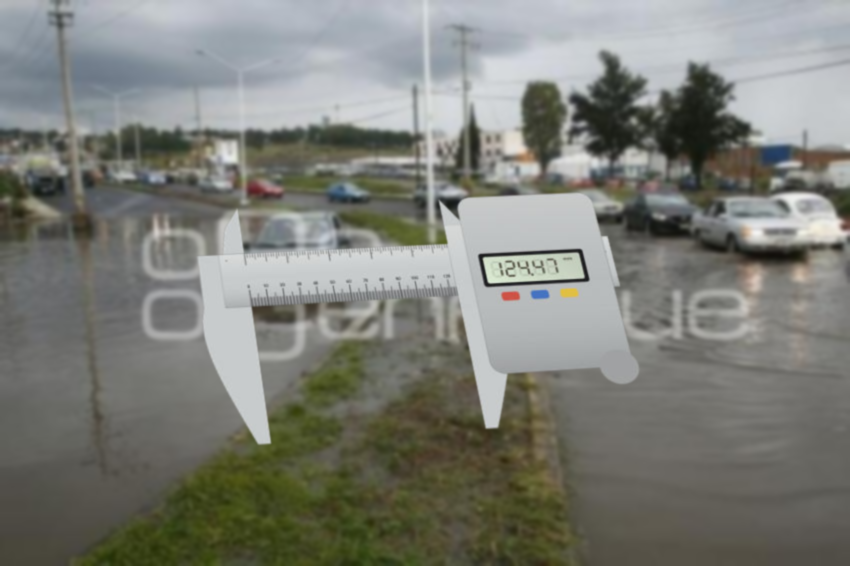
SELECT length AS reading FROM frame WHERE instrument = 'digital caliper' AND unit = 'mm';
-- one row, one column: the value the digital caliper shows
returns 124.47 mm
